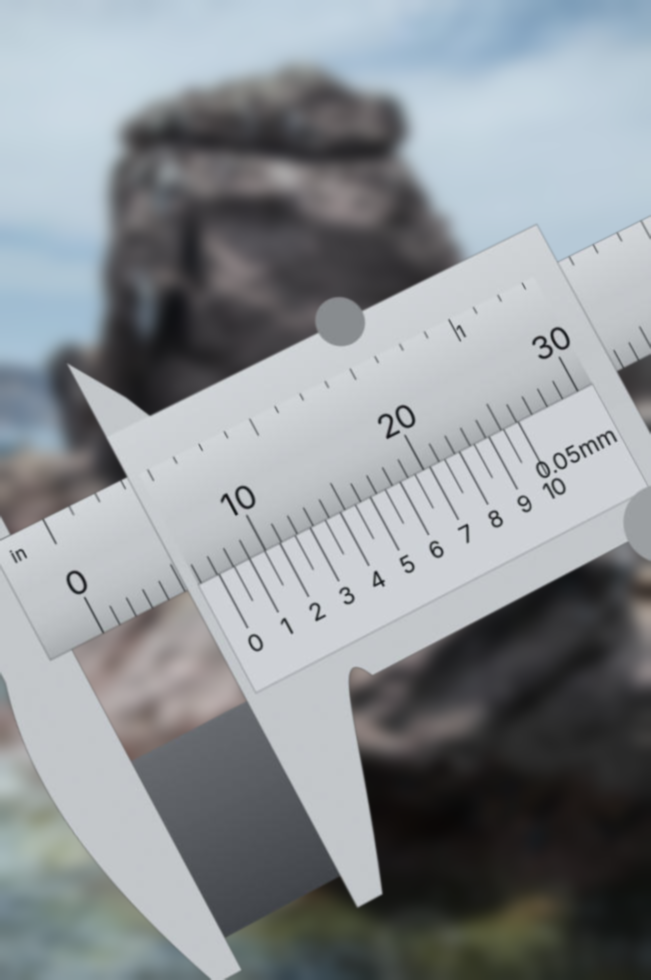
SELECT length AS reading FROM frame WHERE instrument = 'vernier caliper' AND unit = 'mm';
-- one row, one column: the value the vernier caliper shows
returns 7.1 mm
